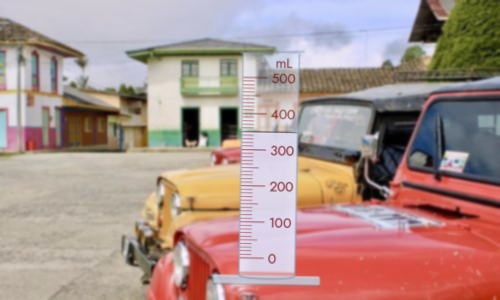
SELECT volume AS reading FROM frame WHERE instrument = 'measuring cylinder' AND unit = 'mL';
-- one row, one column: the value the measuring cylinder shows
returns 350 mL
